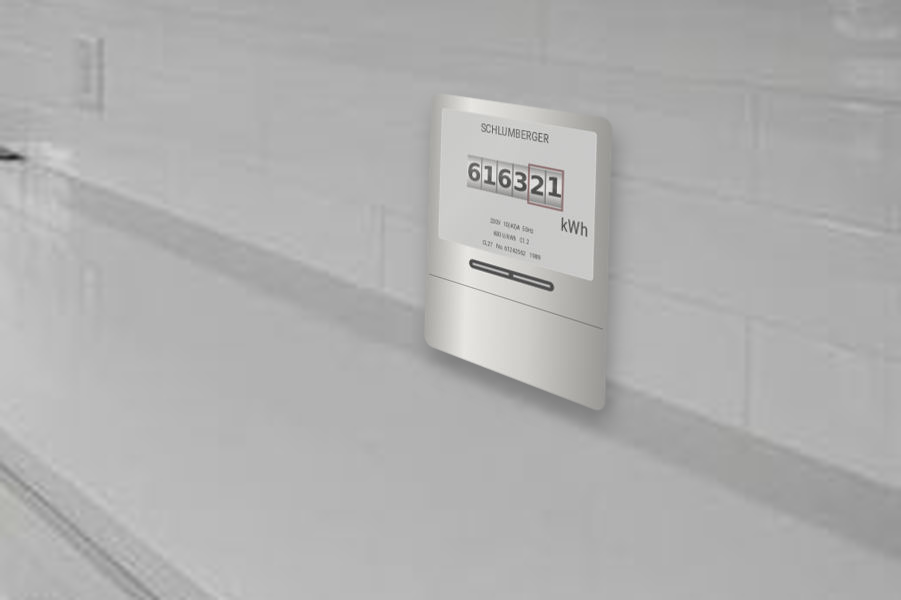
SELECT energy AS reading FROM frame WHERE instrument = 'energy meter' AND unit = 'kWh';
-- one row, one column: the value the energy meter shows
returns 6163.21 kWh
